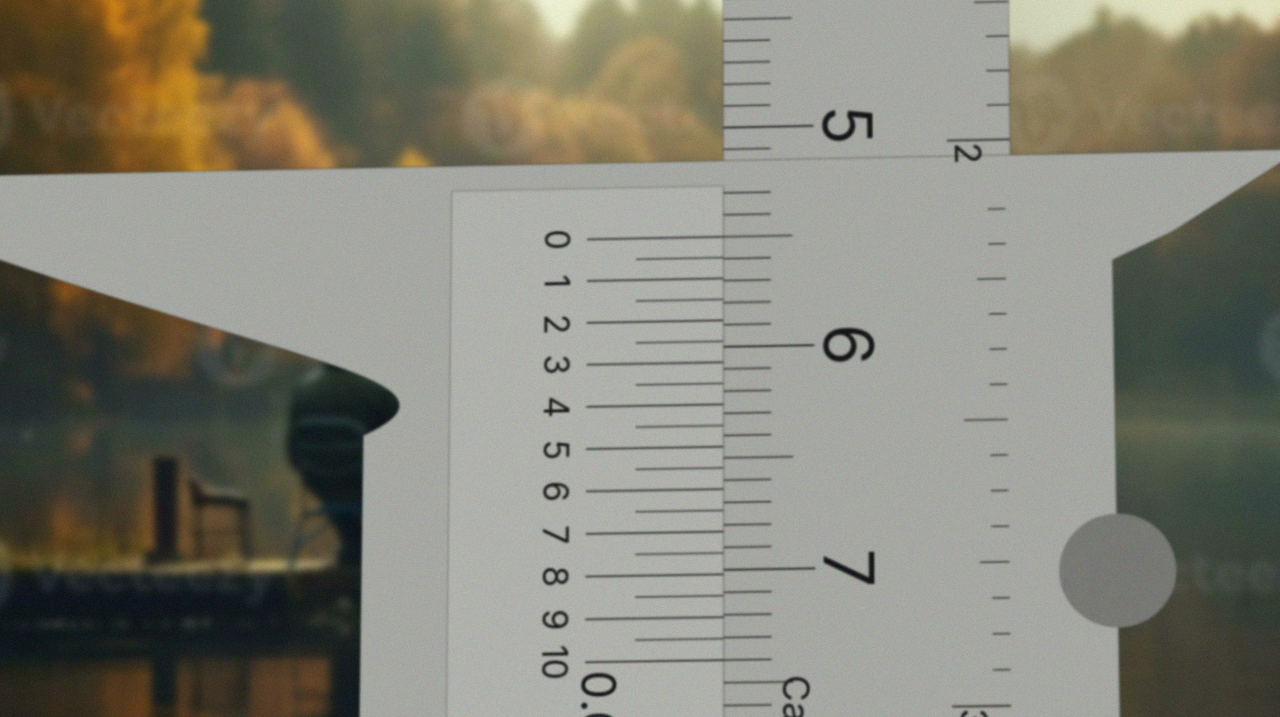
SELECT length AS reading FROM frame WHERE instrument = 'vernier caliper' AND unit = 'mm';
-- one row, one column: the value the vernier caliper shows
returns 55.0 mm
